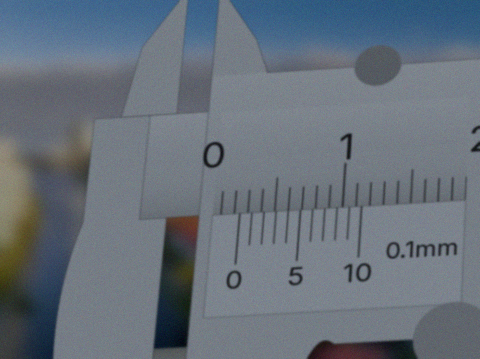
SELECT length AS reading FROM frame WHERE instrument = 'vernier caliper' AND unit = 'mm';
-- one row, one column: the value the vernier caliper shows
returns 2.4 mm
